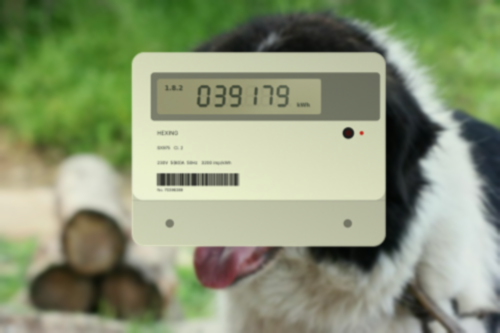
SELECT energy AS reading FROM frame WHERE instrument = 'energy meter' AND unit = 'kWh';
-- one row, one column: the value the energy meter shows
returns 39179 kWh
